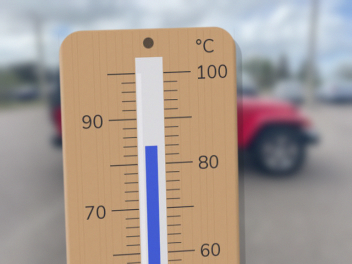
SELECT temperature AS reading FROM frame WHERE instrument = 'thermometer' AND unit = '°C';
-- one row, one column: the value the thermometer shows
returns 84 °C
